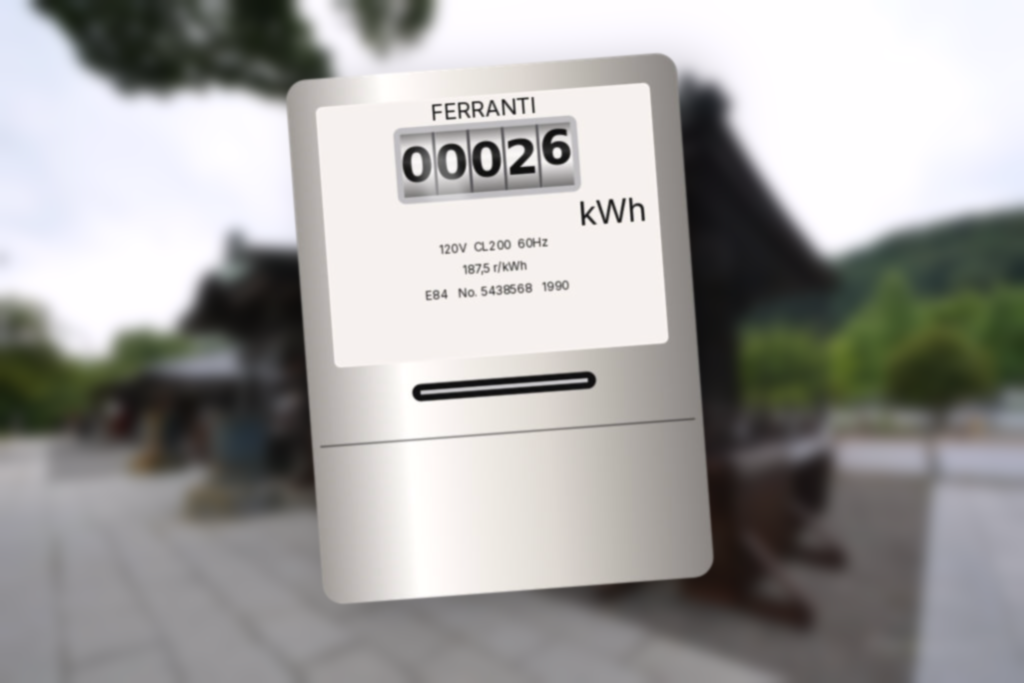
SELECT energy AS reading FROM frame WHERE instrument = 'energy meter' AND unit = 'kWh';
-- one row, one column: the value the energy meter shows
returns 26 kWh
